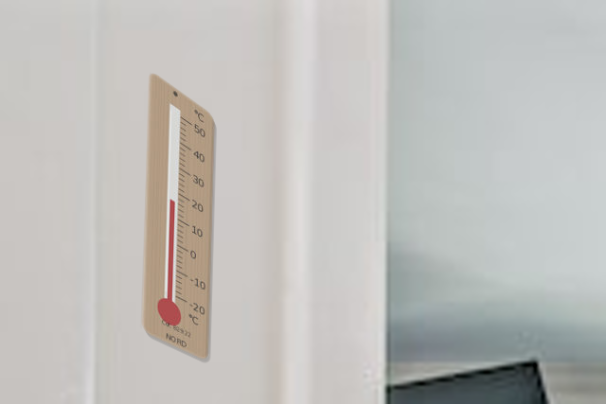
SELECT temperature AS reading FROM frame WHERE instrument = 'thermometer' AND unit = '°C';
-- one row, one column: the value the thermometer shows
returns 16 °C
